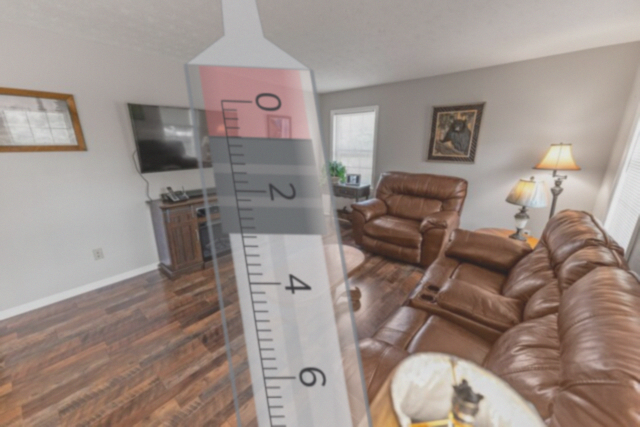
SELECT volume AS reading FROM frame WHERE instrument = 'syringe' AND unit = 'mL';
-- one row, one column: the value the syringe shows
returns 0.8 mL
